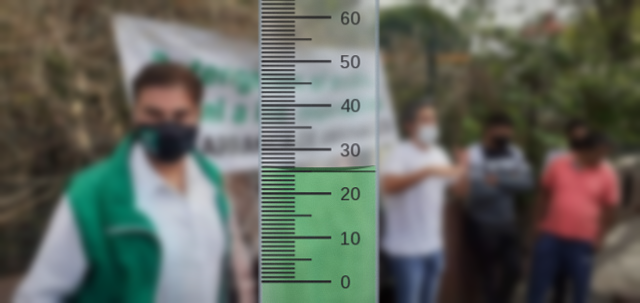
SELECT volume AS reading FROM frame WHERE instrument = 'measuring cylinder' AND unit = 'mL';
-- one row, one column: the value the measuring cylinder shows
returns 25 mL
